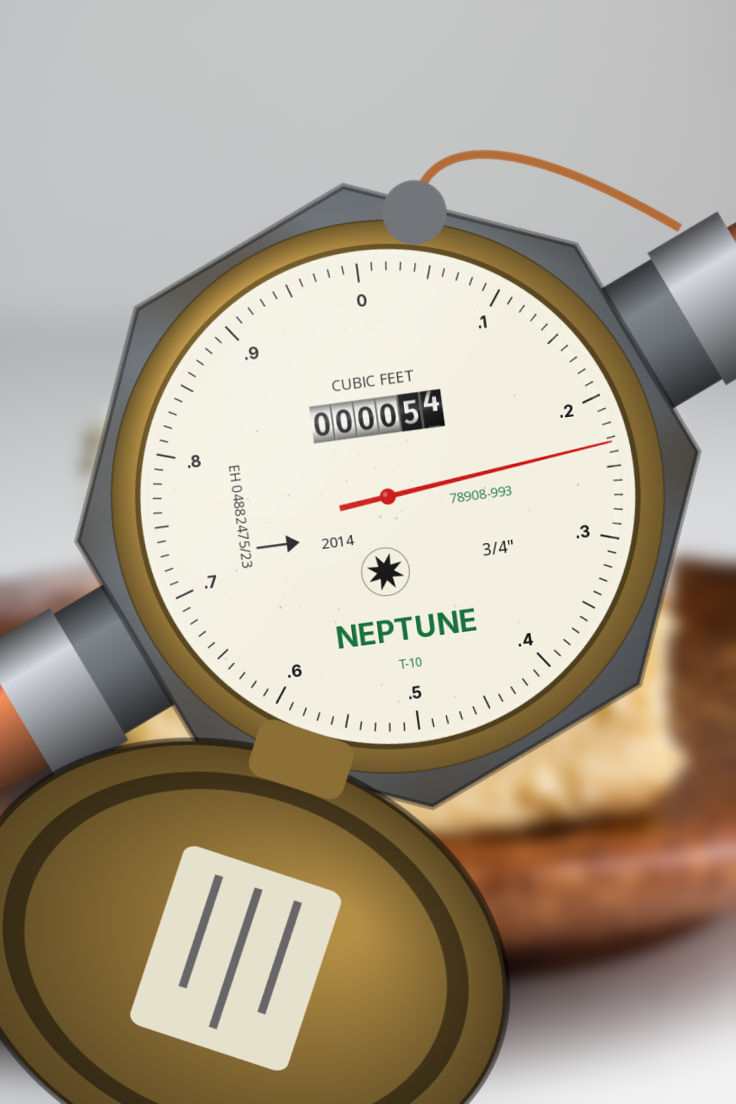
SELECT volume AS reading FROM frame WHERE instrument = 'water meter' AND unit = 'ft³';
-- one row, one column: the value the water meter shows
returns 54.23 ft³
